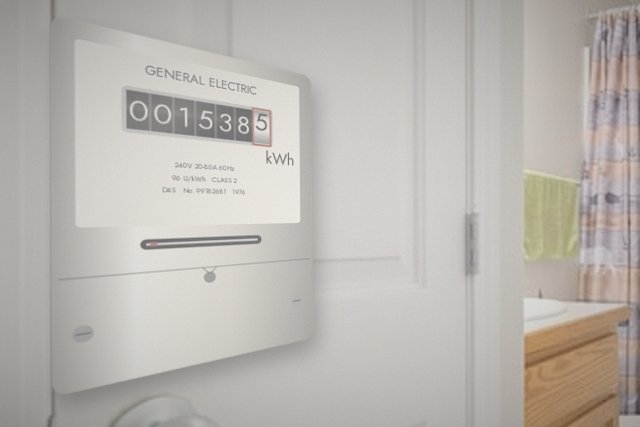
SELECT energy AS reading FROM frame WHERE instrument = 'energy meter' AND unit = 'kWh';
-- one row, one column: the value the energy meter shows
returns 1538.5 kWh
